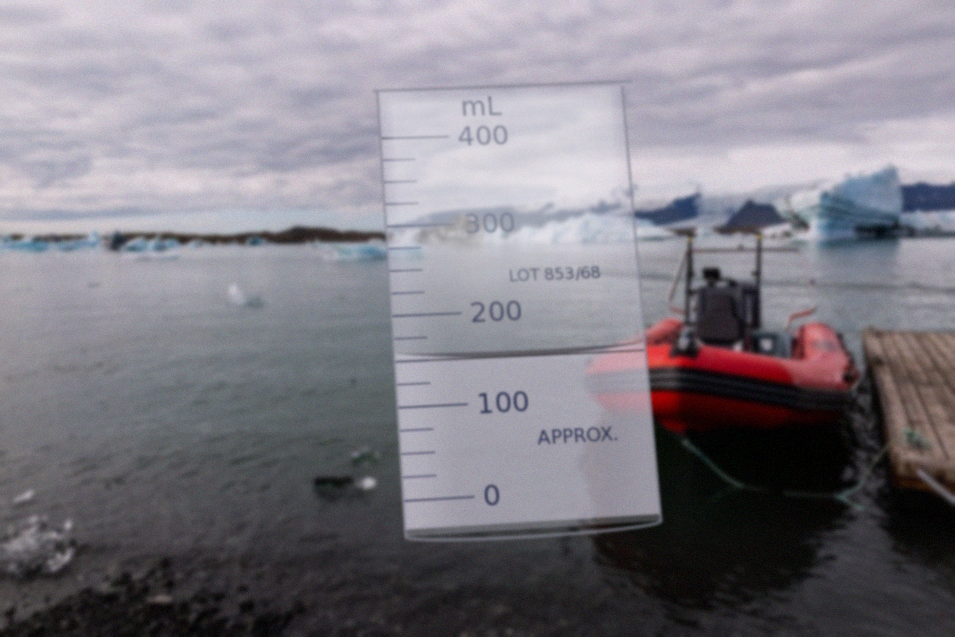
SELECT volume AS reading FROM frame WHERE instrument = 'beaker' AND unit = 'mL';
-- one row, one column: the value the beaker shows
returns 150 mL
